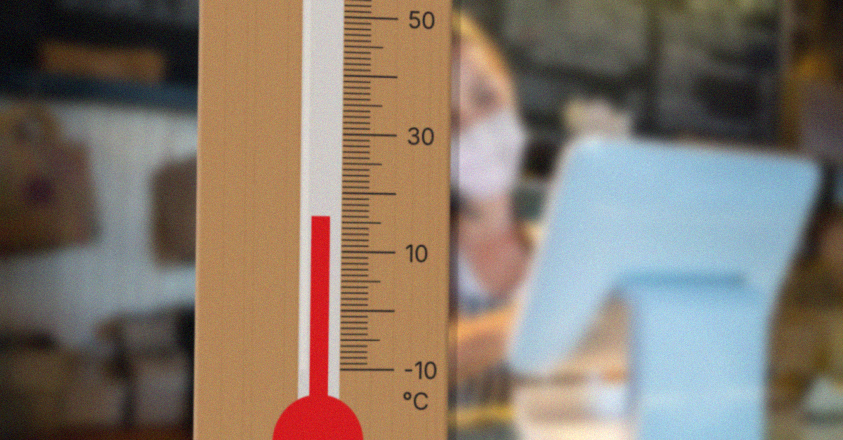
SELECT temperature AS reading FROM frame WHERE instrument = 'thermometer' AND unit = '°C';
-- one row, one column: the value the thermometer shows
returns 16 °C
